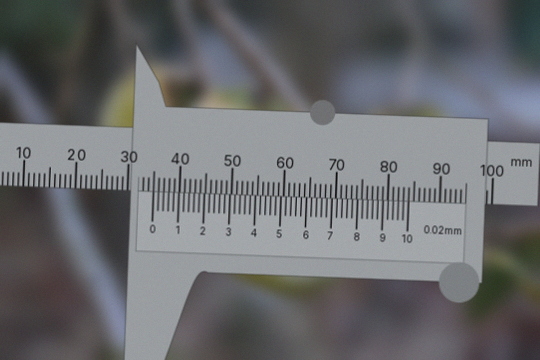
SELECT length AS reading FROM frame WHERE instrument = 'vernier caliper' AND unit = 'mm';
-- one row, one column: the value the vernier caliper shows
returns 35.0 mm
